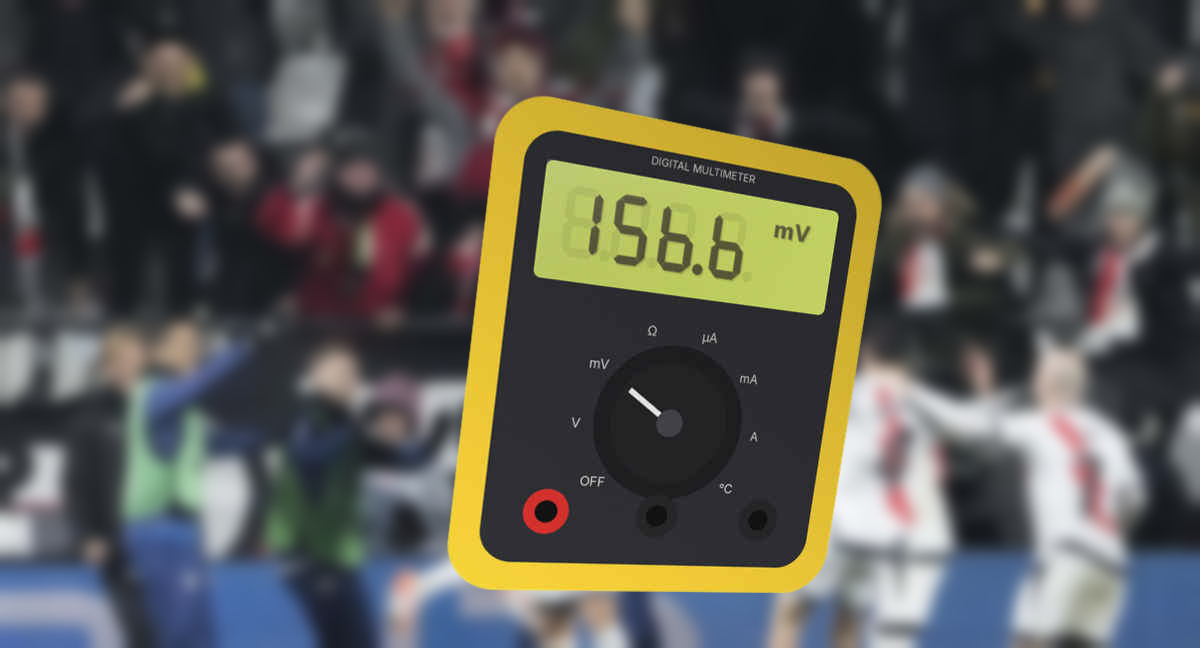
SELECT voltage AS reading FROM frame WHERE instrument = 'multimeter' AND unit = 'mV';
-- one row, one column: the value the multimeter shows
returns 156.6 mV
